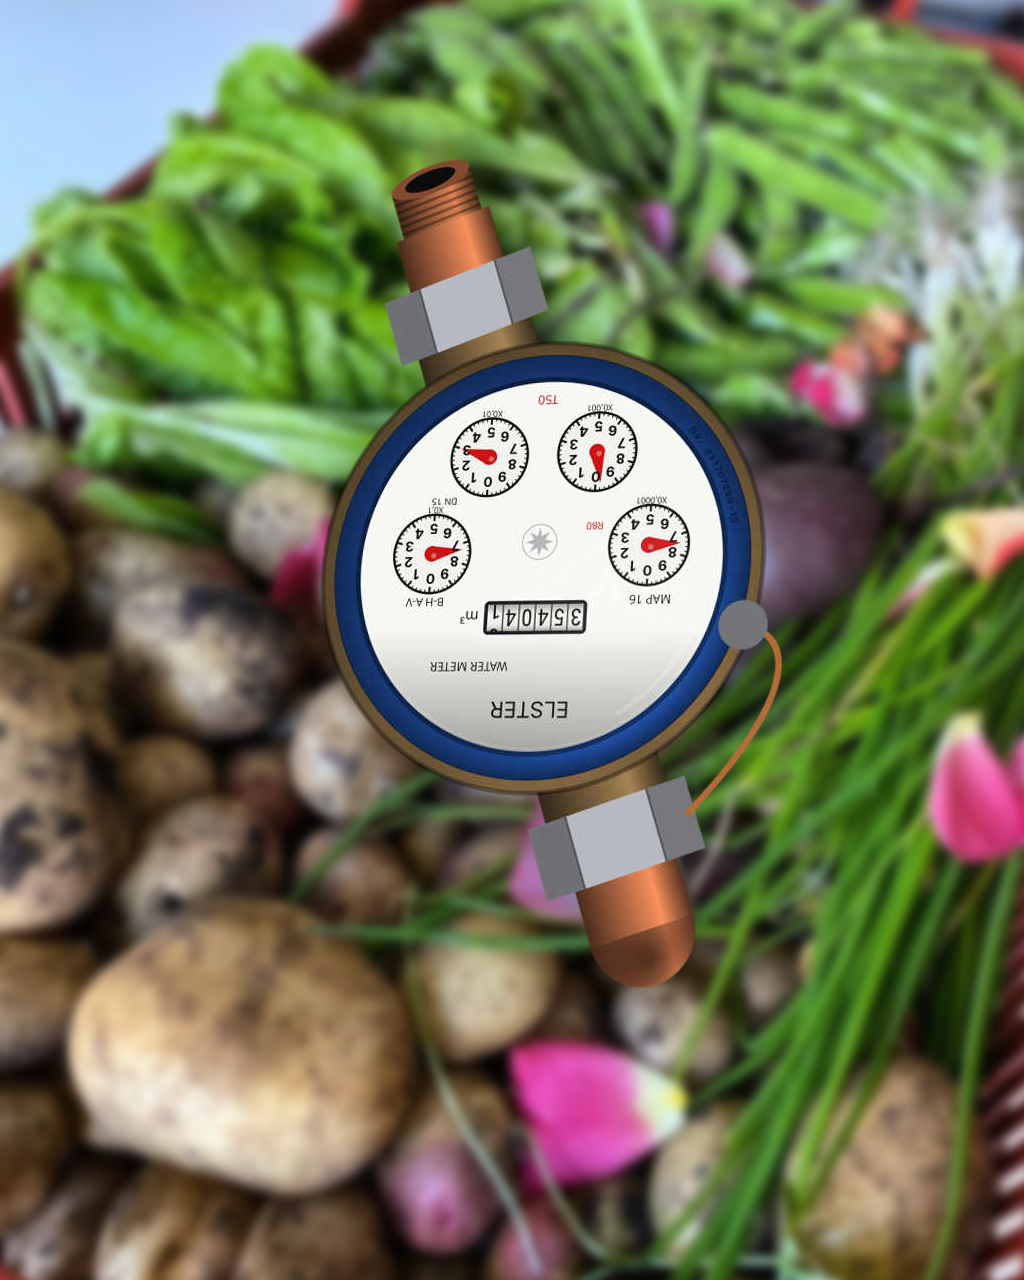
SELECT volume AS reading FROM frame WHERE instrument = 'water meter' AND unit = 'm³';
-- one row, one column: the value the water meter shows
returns 354040.7297 m³
